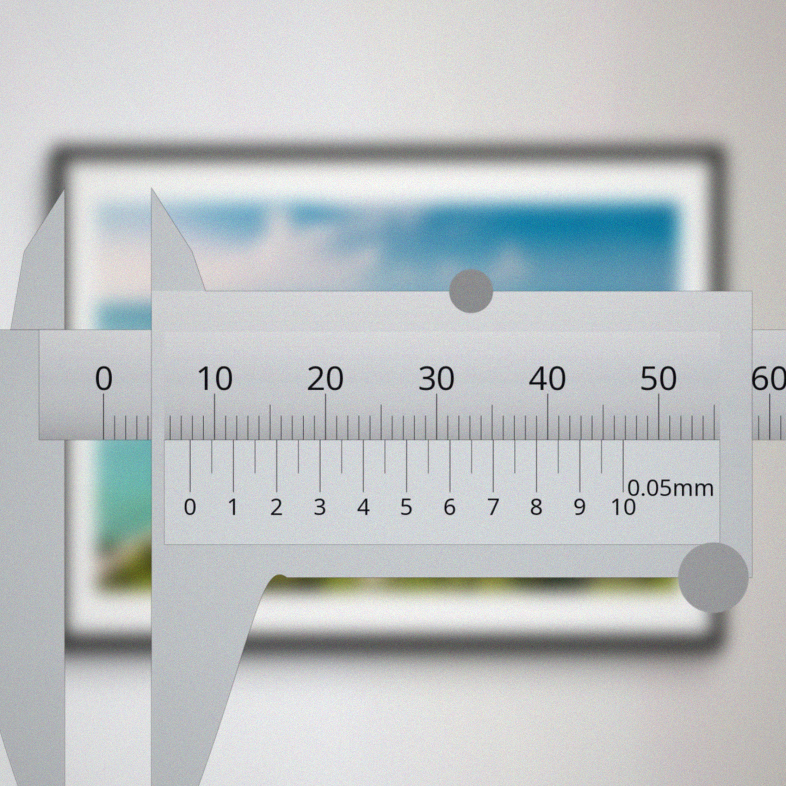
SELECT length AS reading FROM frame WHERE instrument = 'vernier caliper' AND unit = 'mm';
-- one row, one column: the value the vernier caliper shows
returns 7.8 mm
